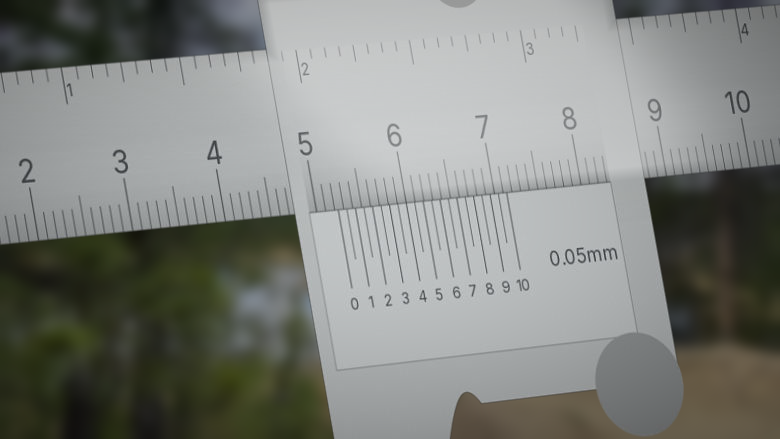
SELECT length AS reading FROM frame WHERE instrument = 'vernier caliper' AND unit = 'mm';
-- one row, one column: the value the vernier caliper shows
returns 52.4 mm
